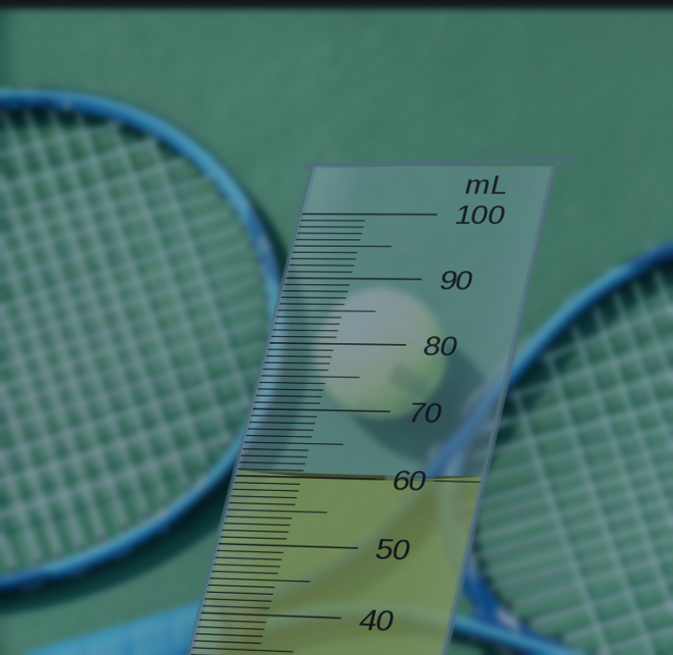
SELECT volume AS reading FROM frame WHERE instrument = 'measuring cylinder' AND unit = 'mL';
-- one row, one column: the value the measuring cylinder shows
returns 60 mL
